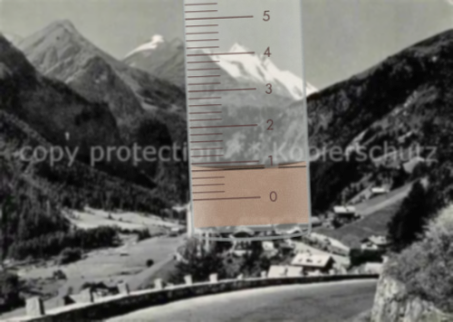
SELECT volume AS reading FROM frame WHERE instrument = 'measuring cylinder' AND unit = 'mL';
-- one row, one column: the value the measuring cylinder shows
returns 0.8 mL
